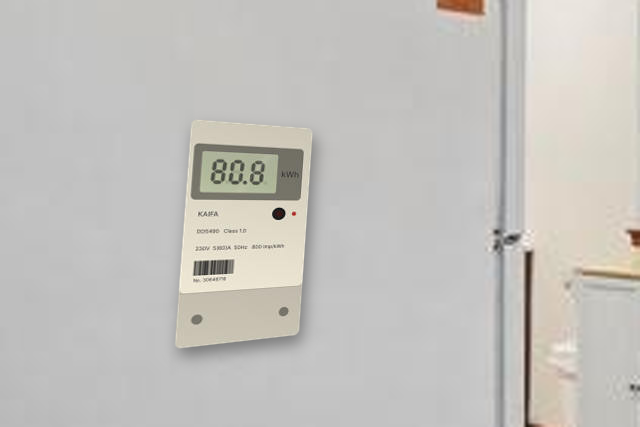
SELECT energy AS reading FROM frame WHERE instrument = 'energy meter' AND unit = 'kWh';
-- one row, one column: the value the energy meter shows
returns 80.8 kWh
